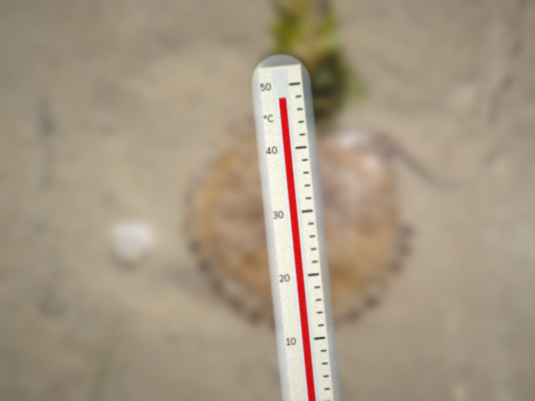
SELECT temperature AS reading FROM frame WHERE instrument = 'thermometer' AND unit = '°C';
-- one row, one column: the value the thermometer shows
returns 48 °C
